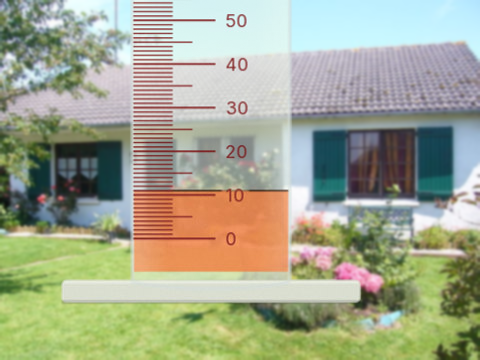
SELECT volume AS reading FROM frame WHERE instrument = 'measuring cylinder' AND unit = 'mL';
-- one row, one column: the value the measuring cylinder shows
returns 11 mL
